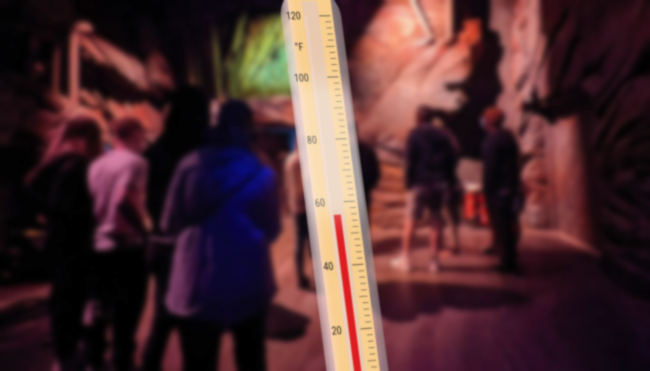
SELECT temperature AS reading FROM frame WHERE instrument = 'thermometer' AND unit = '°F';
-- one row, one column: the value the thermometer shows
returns 56 °F
